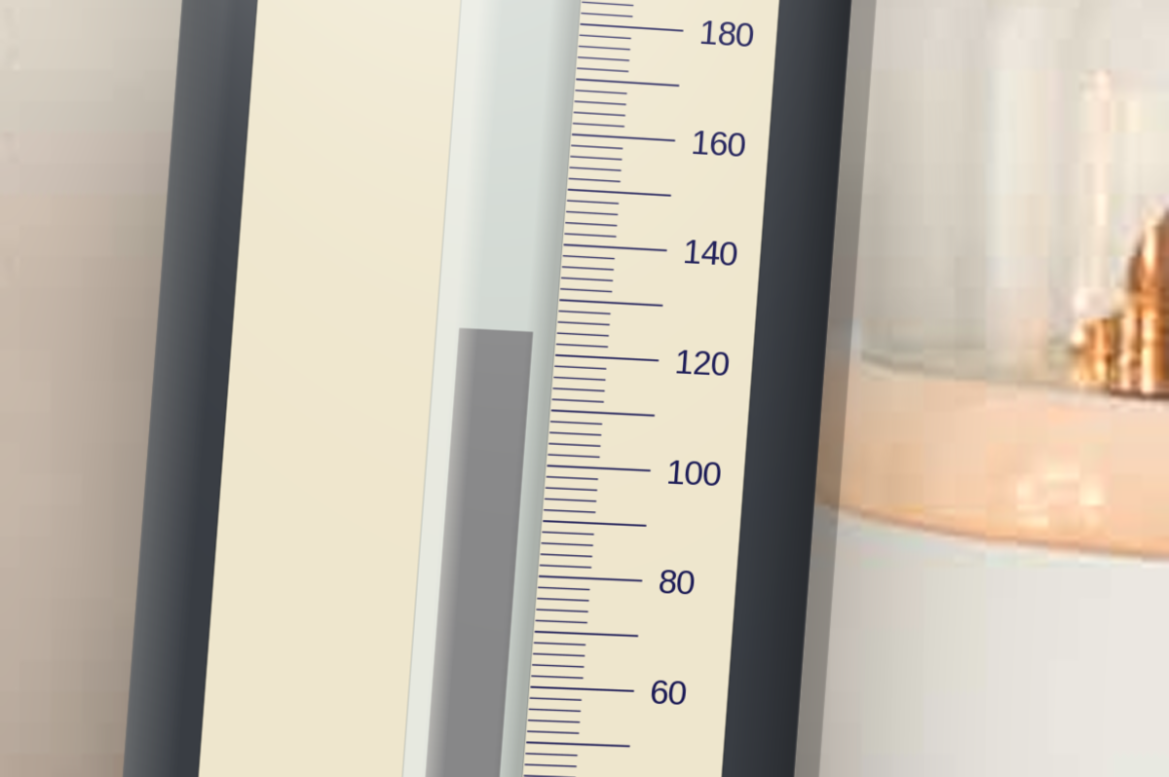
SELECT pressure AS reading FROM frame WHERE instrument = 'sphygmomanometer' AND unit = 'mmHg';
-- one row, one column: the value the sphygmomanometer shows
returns 124 mmHg
